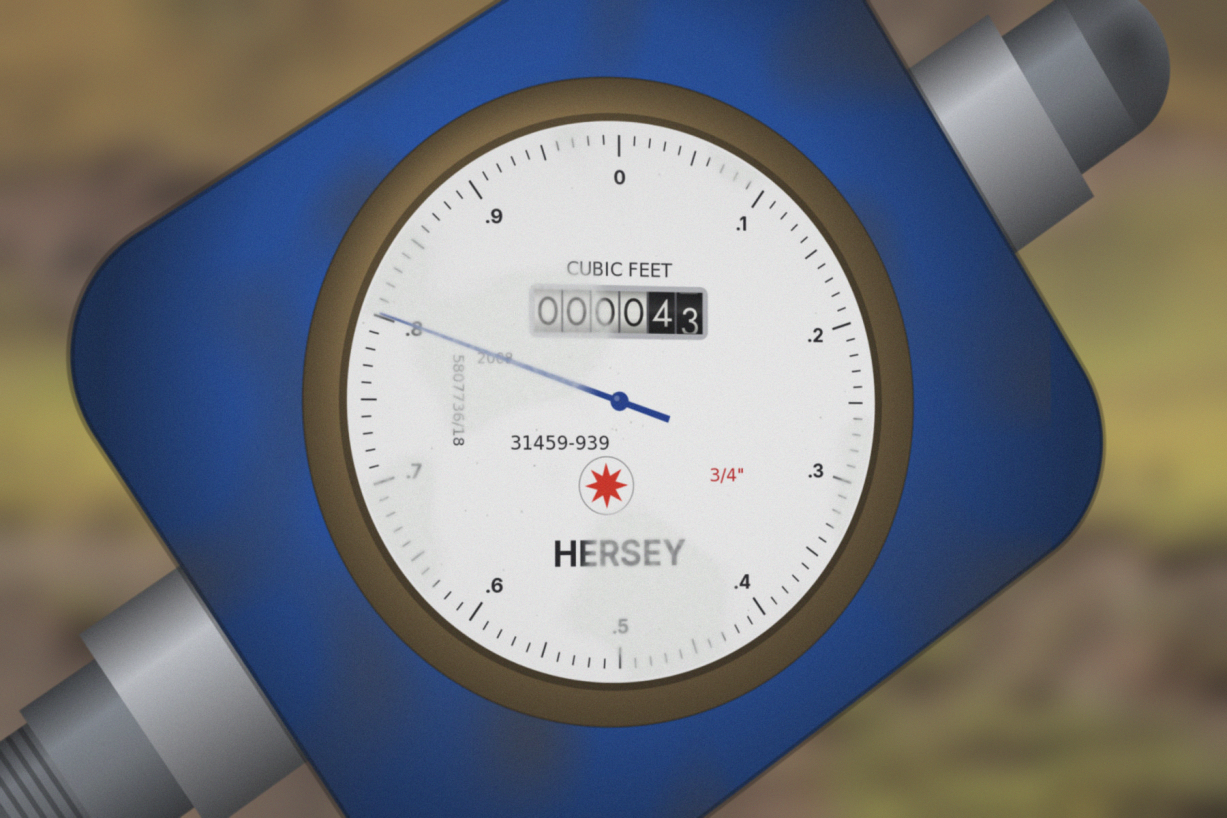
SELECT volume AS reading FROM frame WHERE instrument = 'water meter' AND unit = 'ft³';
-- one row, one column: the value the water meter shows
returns 42.80 ft³
